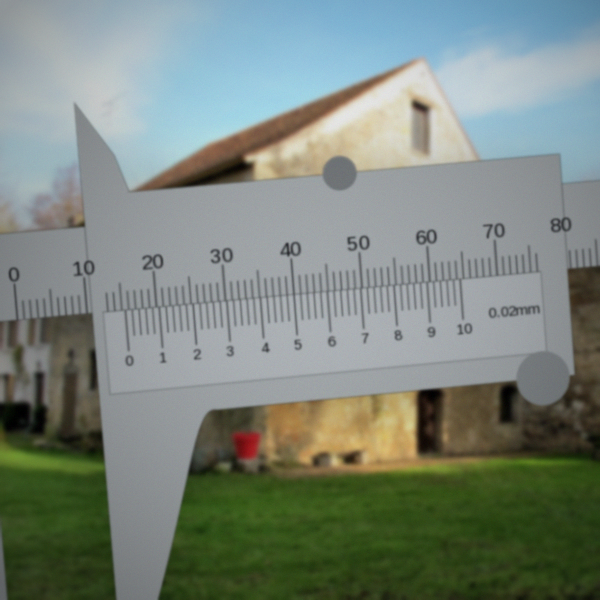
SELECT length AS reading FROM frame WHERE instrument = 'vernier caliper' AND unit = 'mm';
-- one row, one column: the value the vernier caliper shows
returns 15.5 mm
